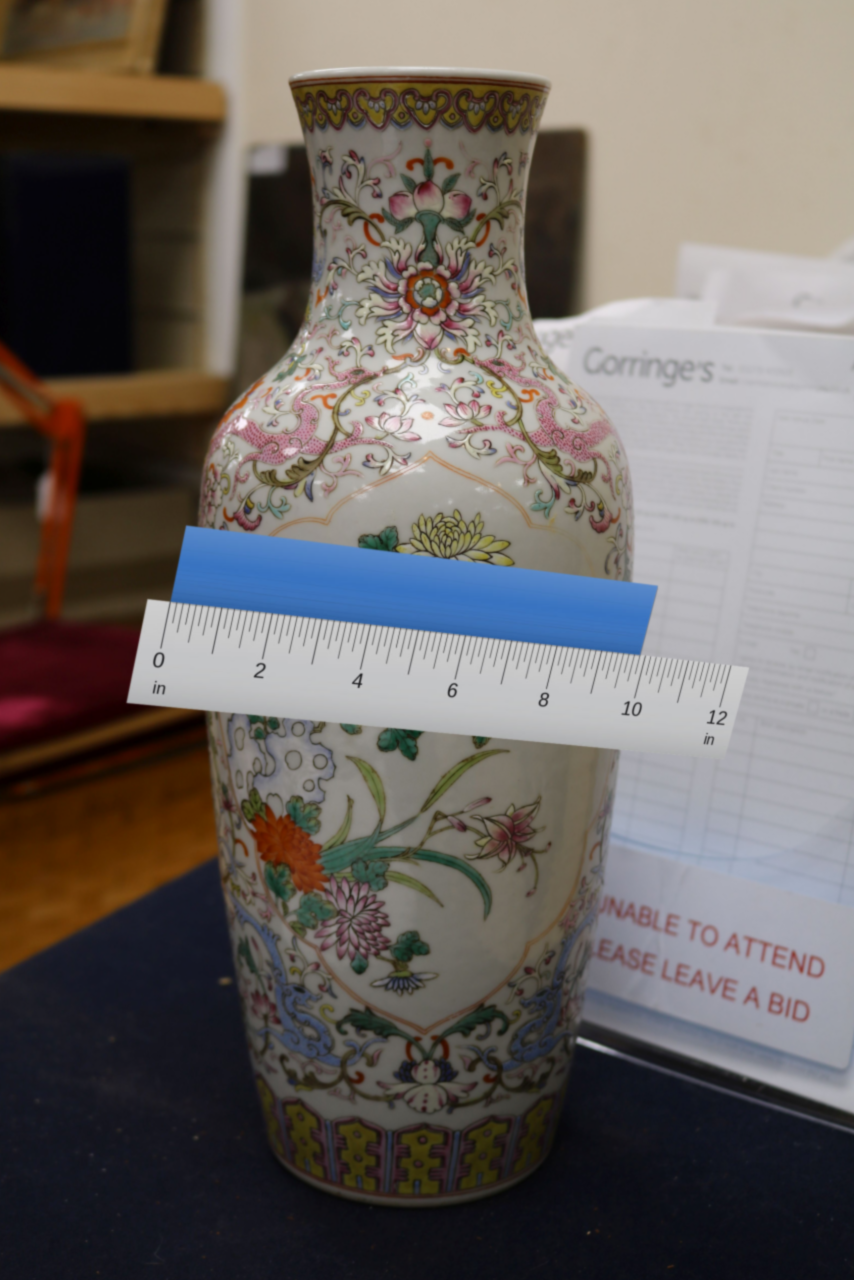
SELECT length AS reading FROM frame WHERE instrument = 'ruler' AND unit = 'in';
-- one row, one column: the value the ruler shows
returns 9.875 in
